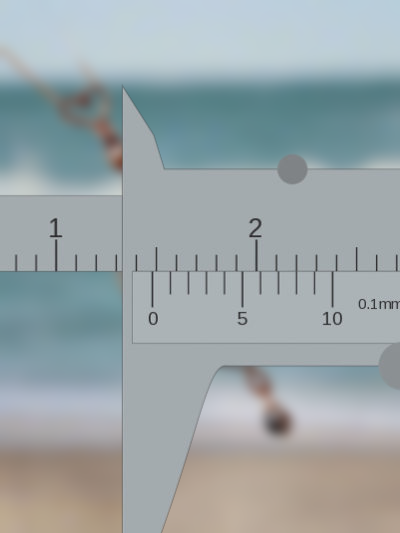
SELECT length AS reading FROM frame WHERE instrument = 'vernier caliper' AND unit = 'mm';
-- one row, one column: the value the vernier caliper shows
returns 14.8 mm
